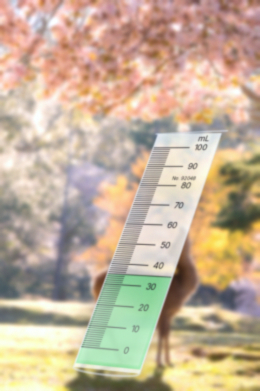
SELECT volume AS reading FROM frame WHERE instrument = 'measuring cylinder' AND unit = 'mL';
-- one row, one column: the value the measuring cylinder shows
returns 35 mL
